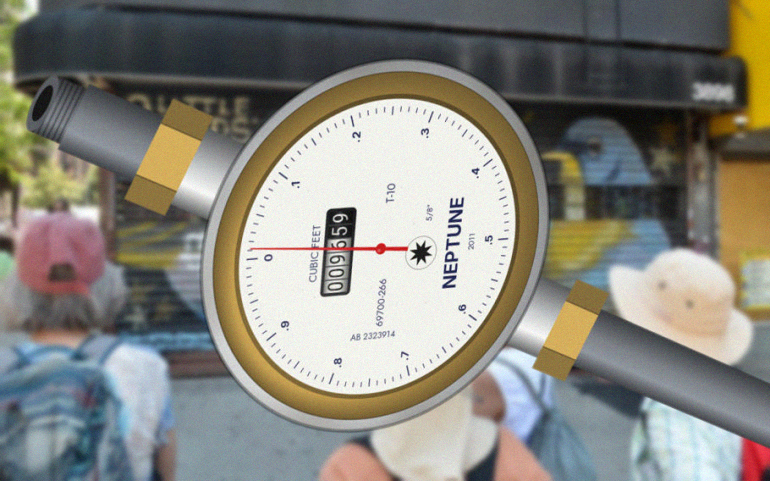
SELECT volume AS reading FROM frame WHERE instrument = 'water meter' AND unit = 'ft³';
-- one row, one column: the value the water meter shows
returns 9659.01 ft³
